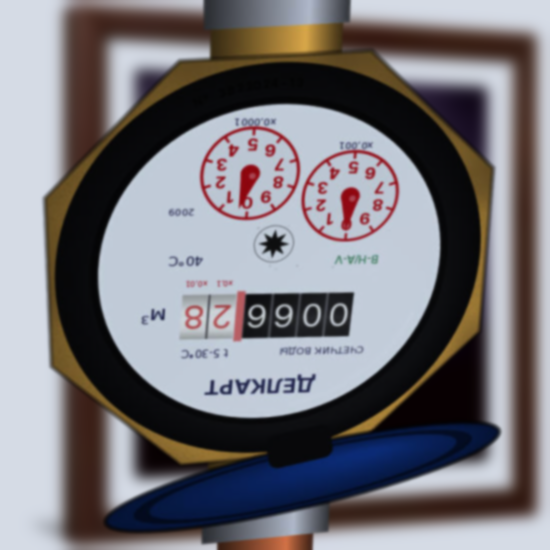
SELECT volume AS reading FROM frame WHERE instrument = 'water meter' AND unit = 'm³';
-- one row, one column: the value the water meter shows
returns 66.2800 m³
